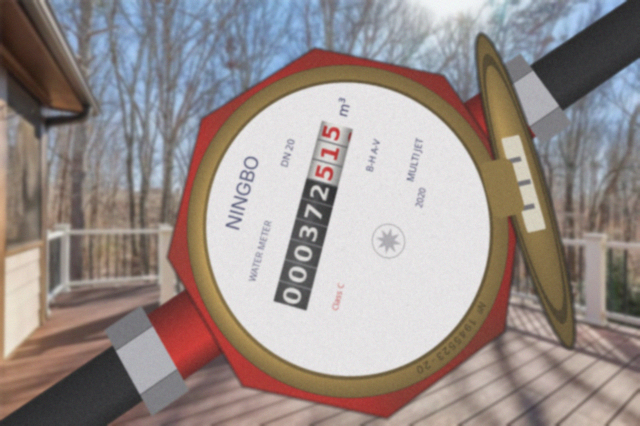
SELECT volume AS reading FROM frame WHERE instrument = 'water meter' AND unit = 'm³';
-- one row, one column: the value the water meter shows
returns 372.515 m³
